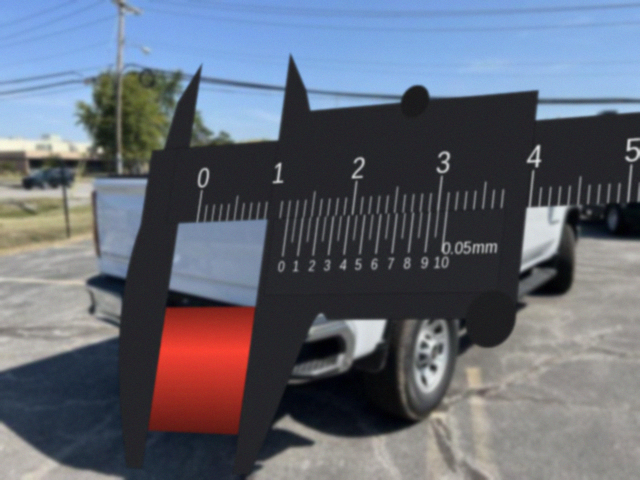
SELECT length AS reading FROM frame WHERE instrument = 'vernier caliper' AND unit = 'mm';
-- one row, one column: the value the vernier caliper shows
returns 12.0 mm
